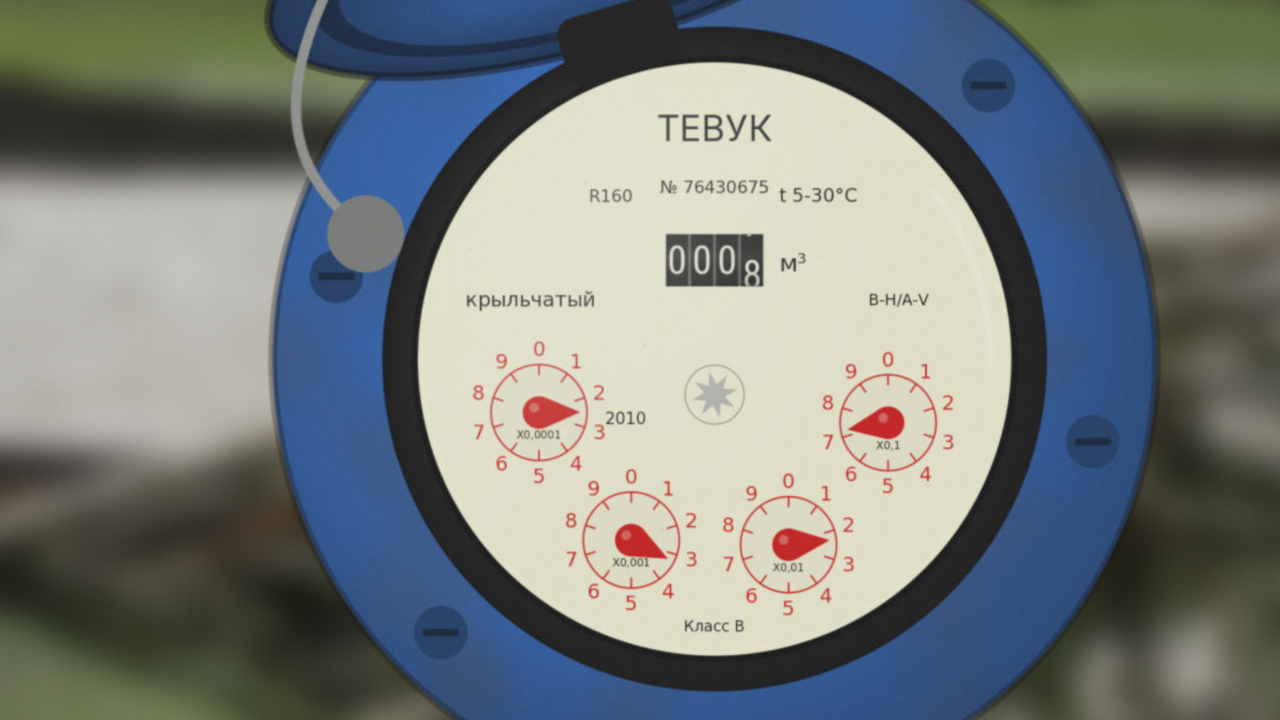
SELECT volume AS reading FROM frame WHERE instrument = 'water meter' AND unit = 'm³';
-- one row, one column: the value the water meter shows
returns 7.7232 m³
